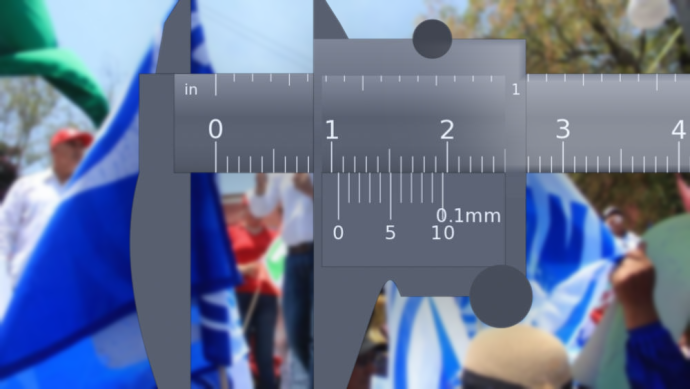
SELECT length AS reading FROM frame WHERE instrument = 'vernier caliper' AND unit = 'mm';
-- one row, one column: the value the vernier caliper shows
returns 10.6 mm
